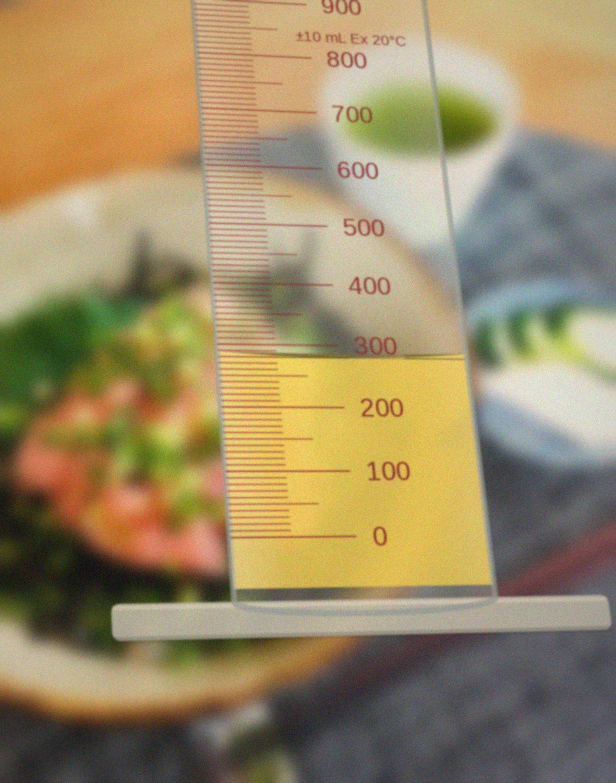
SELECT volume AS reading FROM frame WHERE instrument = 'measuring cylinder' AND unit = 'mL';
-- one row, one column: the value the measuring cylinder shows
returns 280 mL
